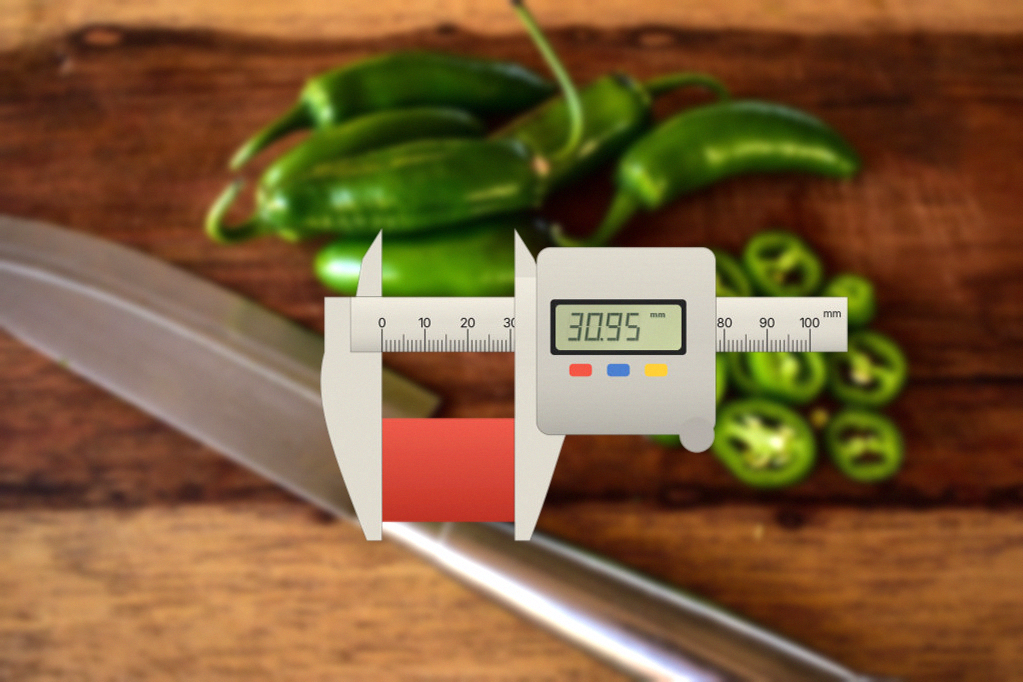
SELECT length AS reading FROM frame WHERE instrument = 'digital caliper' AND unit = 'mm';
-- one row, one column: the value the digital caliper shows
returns 30.95 mm
